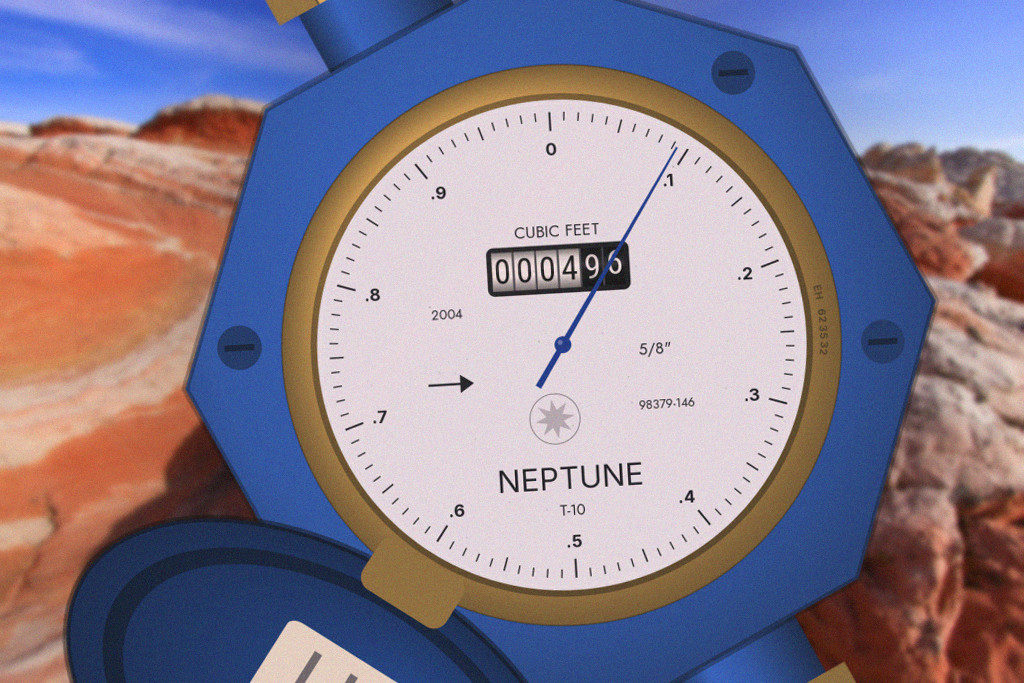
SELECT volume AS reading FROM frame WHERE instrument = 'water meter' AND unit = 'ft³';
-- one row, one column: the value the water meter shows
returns 496.09 ft³
